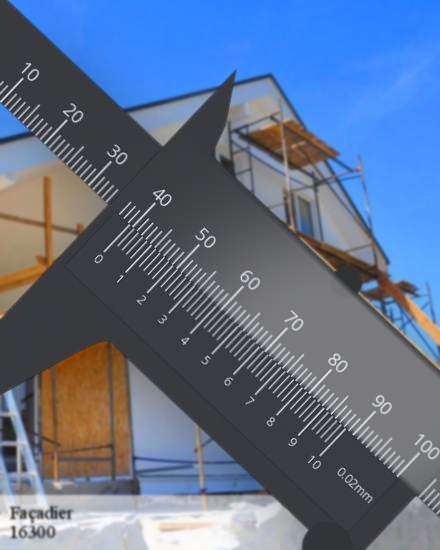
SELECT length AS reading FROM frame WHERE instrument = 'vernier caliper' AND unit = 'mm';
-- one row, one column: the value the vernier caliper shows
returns 39.4 mm
